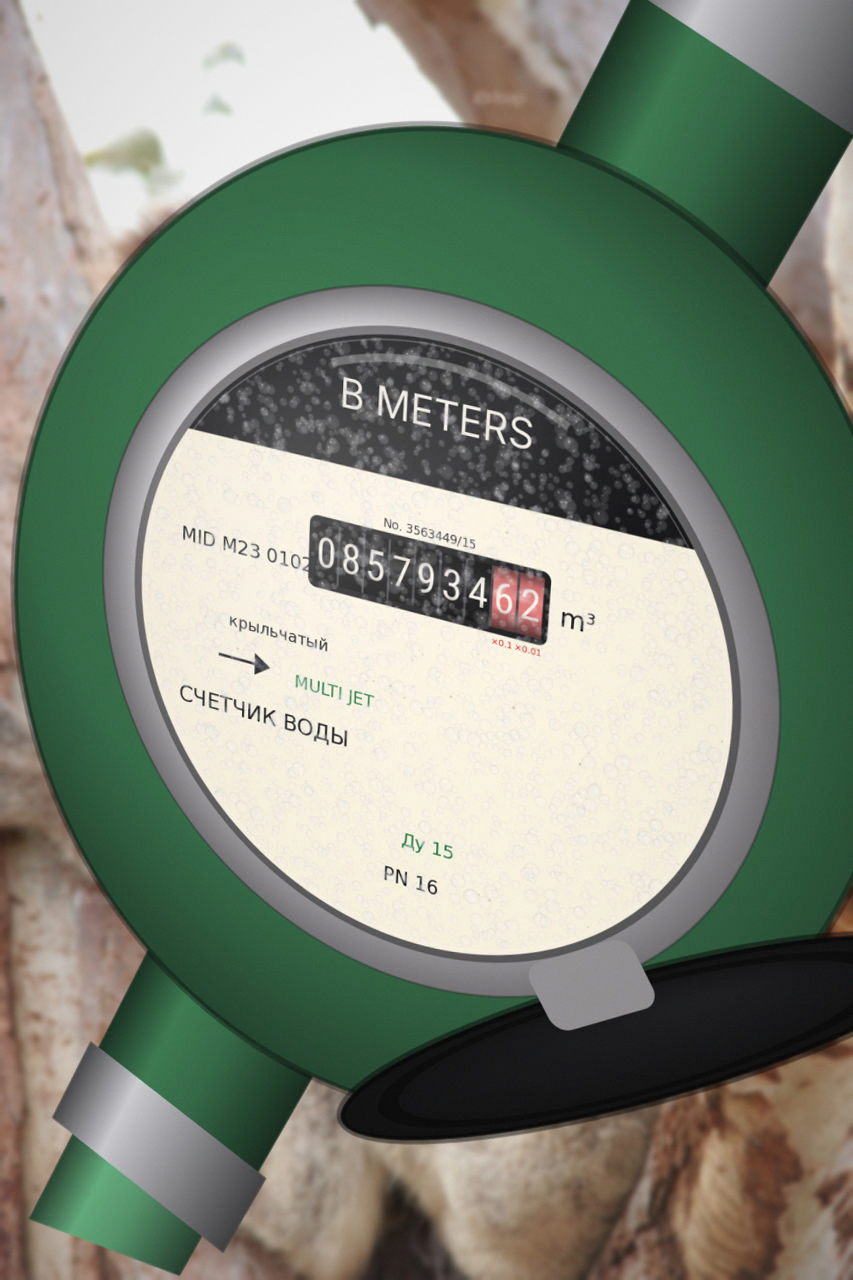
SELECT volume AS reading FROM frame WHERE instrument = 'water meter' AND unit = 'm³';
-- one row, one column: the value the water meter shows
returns 857934.62 m³
